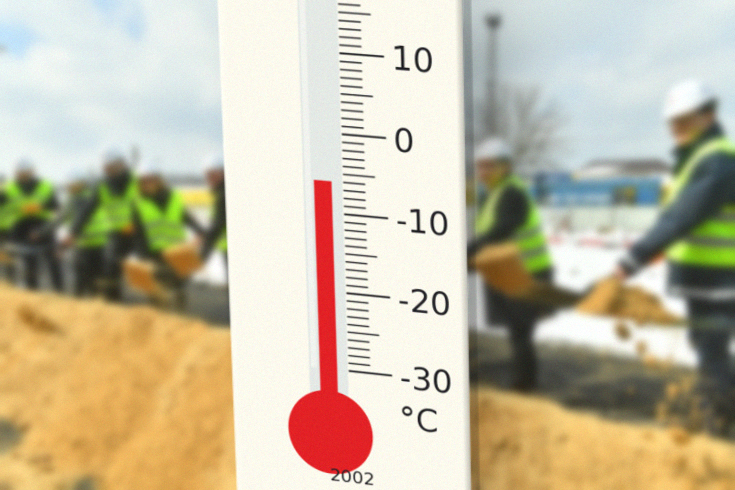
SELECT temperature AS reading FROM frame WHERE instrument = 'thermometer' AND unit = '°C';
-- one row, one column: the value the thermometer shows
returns -6 °C
